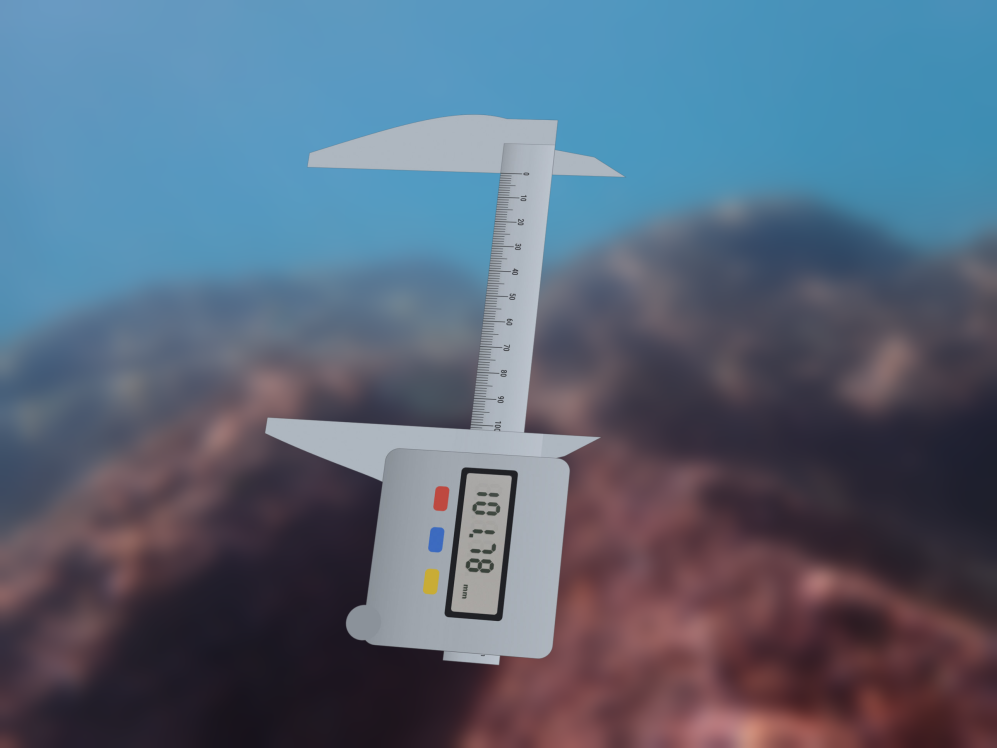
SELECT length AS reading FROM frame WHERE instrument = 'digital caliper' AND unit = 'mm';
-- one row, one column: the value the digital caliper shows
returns 101.78 mm
